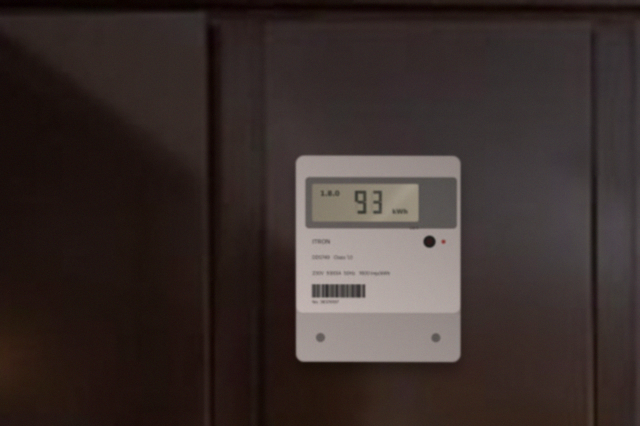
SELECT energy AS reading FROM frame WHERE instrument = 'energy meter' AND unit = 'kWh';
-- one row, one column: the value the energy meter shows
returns 93 kWh
